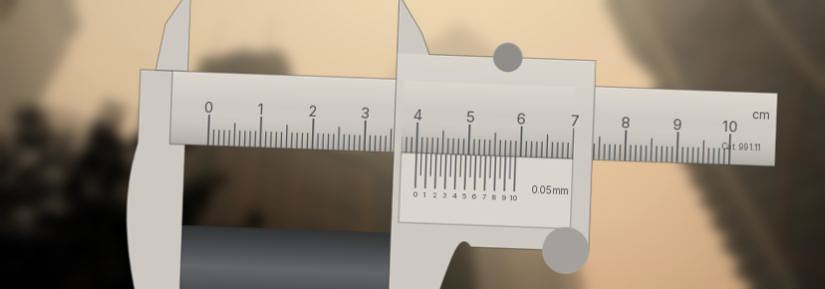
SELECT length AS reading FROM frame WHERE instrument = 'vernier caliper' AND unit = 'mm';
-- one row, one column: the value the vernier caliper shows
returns 40.0 mm
